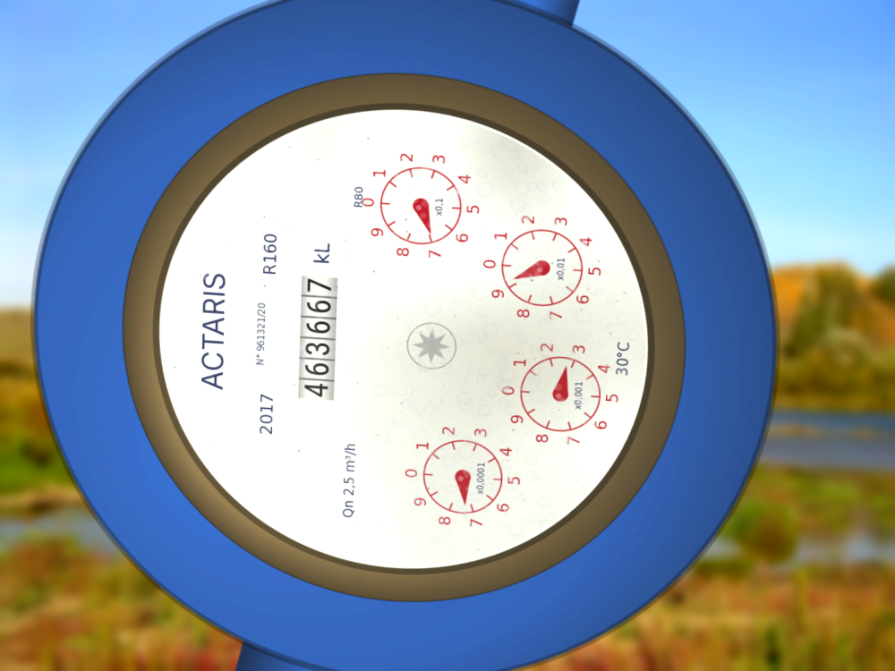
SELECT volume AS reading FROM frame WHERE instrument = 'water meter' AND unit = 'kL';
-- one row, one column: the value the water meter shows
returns 463667.6927 kL
